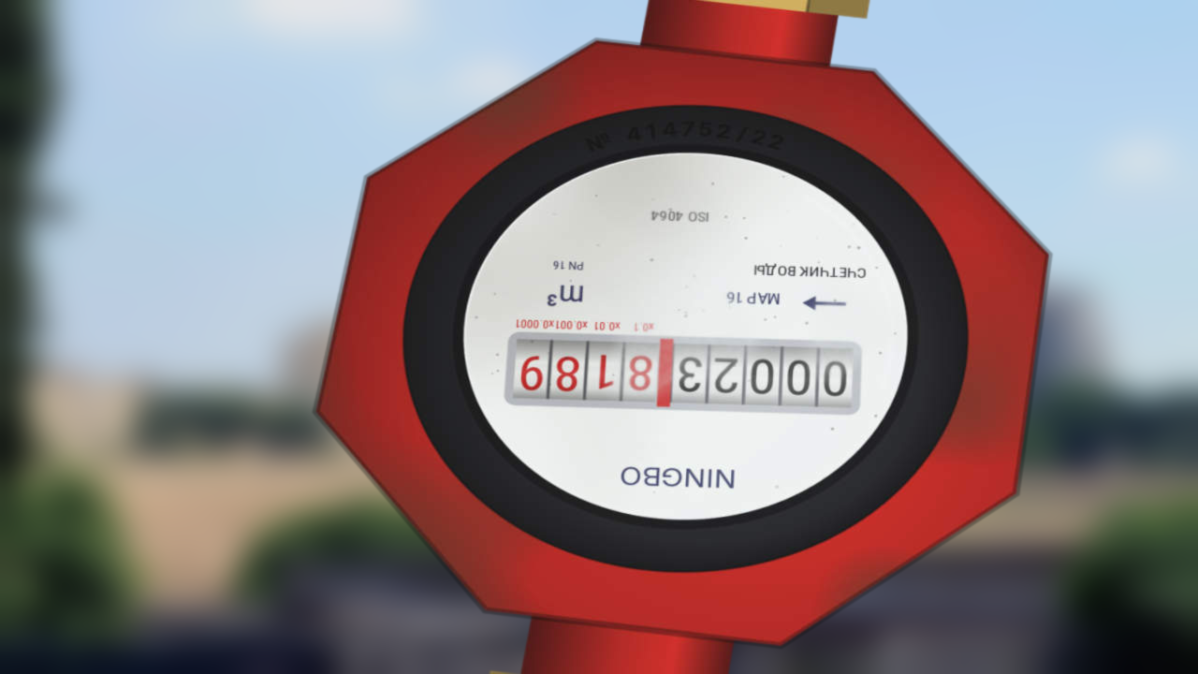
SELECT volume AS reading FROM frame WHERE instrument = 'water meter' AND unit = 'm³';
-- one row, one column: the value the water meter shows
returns 23.8189 m³
